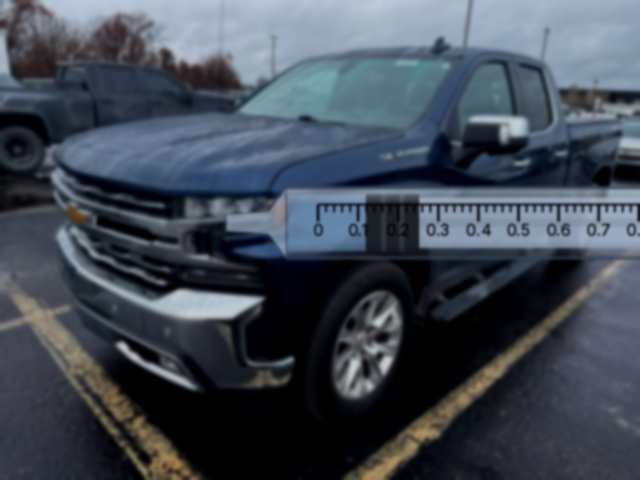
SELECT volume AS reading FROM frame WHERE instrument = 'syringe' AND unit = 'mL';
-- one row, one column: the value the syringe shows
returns 0.12 mL
